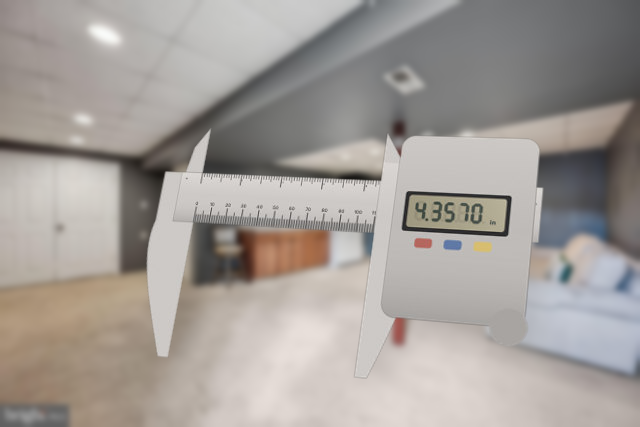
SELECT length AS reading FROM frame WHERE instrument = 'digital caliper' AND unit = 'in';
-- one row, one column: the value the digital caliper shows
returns 4.3570 in
